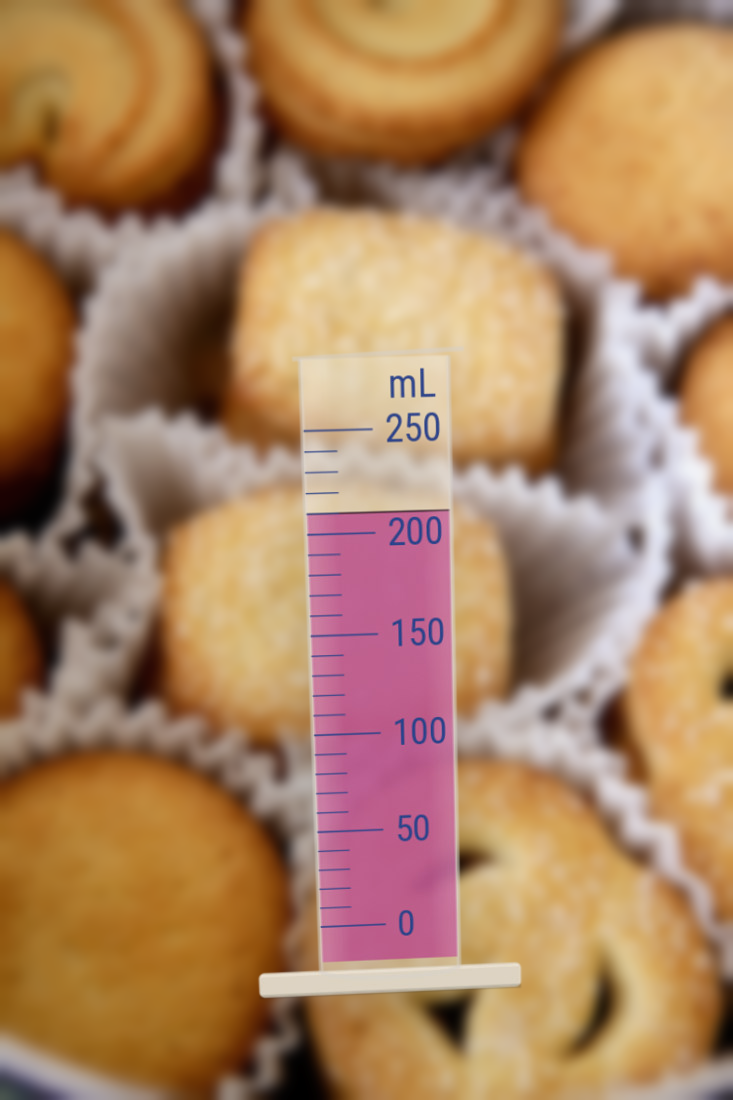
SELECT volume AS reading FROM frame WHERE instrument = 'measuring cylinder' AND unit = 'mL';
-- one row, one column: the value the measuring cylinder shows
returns 210 mL
